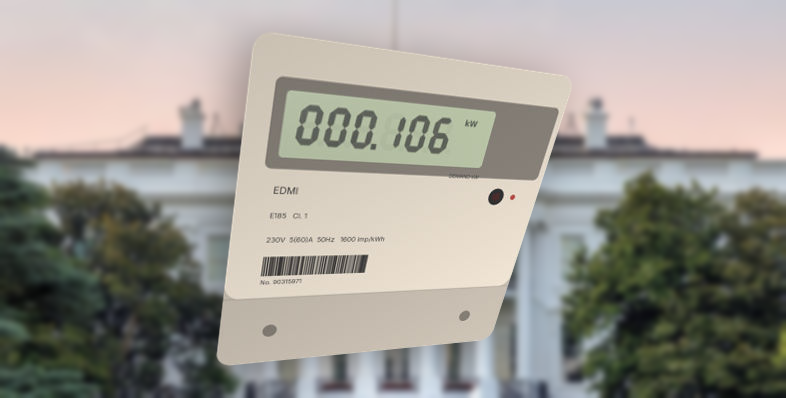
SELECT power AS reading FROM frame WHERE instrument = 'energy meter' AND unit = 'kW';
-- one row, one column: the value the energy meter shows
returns 0.106 kW
